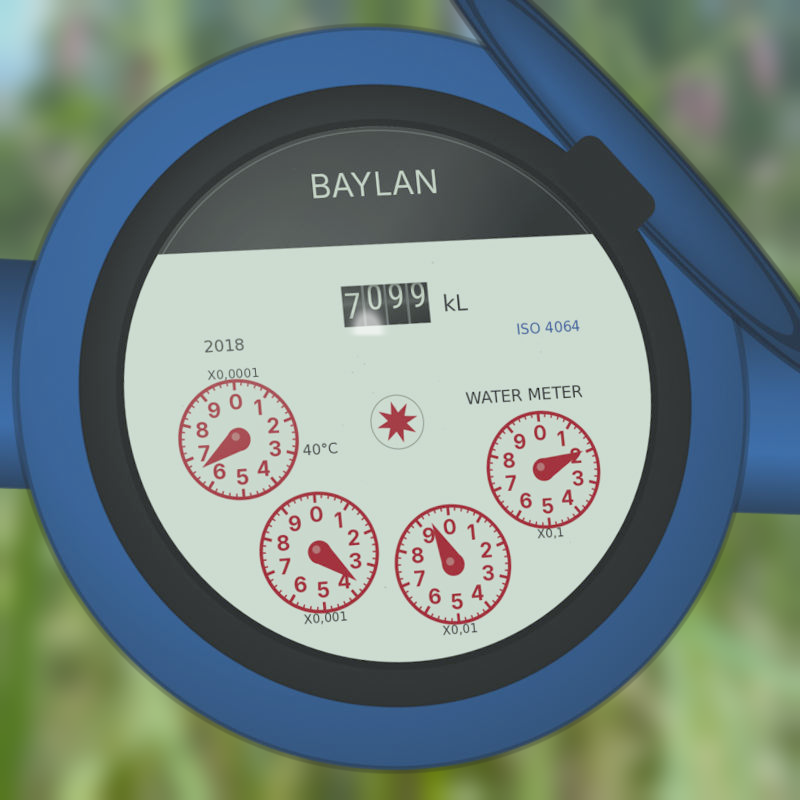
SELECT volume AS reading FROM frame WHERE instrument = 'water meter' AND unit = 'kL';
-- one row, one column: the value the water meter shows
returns 7099.1936 kL
